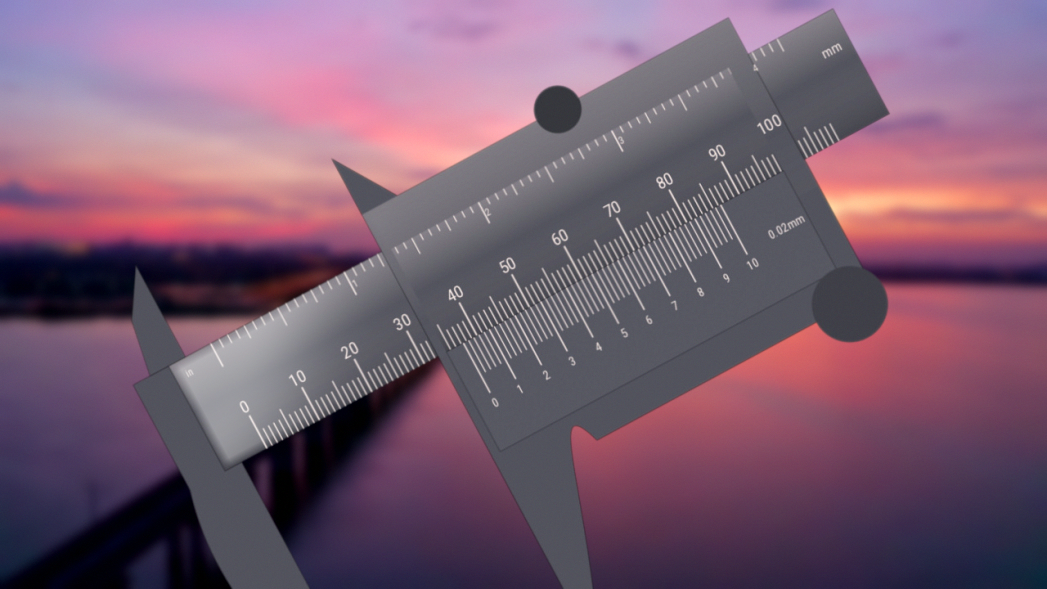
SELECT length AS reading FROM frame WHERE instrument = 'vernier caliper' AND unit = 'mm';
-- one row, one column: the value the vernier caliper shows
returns 37.4 mm
